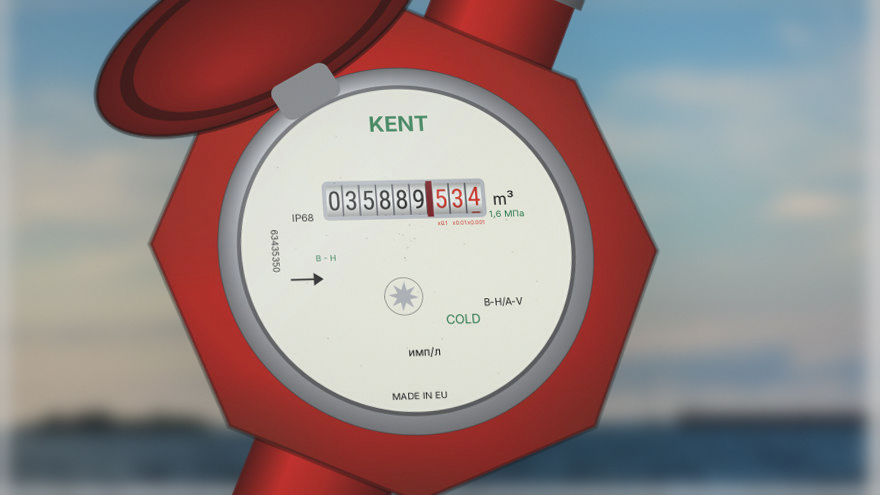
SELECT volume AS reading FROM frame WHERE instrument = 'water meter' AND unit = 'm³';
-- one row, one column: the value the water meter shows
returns 35889.534 m³
